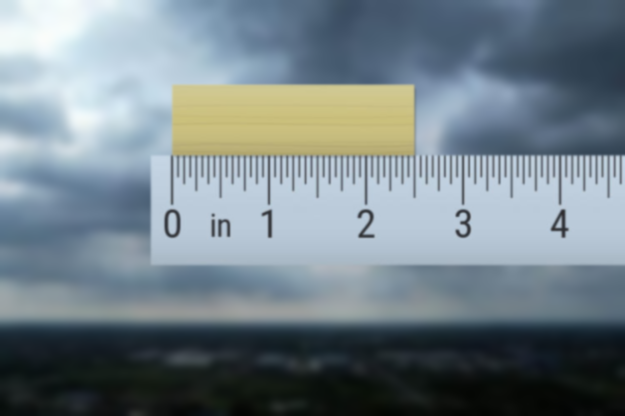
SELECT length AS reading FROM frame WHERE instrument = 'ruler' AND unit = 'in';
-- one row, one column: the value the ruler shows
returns 2.5 in
